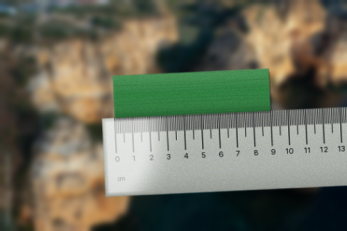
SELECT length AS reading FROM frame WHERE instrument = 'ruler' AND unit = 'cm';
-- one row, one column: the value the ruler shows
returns 9 cm
